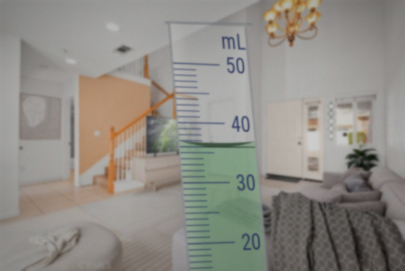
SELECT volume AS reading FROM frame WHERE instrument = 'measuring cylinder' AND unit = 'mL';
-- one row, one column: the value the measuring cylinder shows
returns 36 mL
